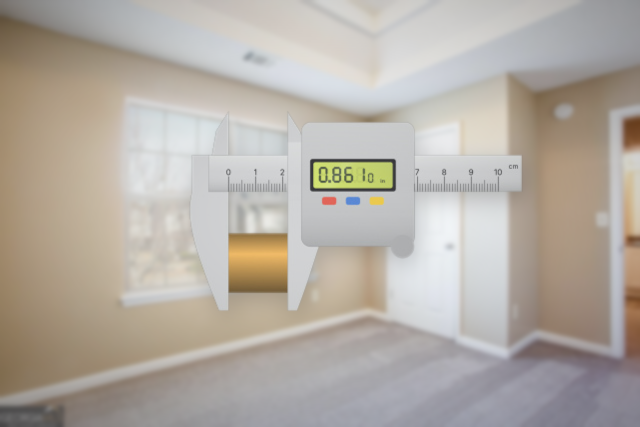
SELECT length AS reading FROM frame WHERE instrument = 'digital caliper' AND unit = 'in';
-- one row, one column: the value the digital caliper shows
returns 0.8610 in
